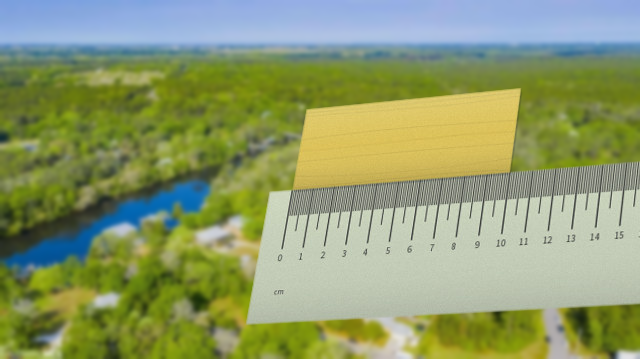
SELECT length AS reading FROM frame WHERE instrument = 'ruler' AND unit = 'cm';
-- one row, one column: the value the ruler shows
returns 10 cm
